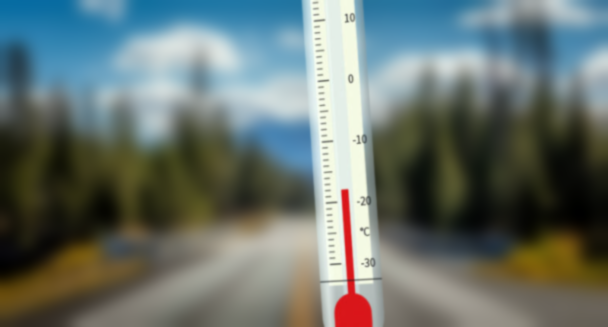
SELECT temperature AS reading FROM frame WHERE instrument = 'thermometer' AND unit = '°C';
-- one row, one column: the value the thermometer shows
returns -18 °C
